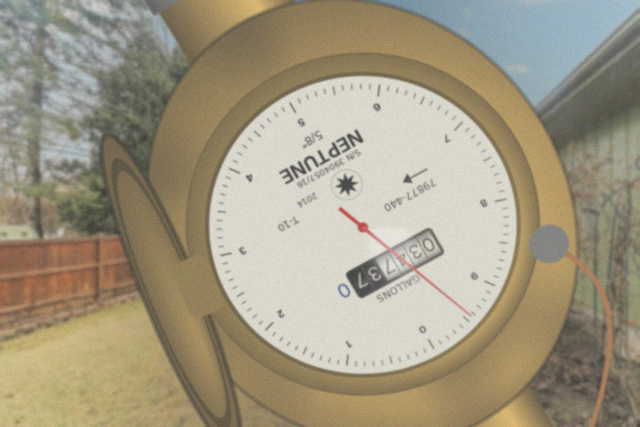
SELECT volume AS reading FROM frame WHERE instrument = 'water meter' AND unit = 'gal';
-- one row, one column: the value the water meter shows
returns 347369.4 gal
